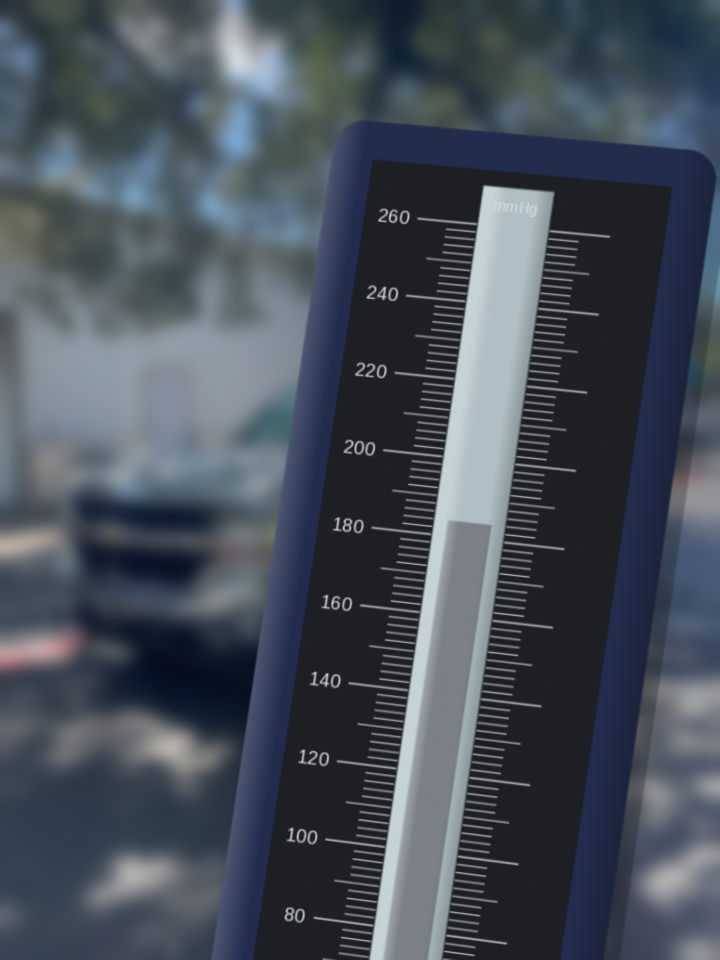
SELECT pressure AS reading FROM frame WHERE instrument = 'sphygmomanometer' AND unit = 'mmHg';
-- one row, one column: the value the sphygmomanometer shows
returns 184 mmHg
